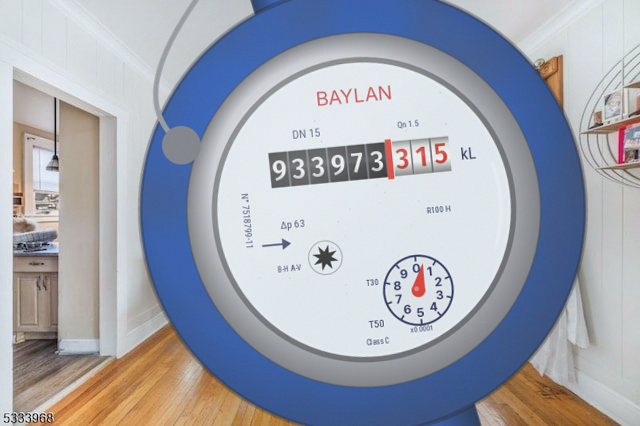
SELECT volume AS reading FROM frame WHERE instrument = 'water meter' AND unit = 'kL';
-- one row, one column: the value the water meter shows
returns 933973.3150 kL
